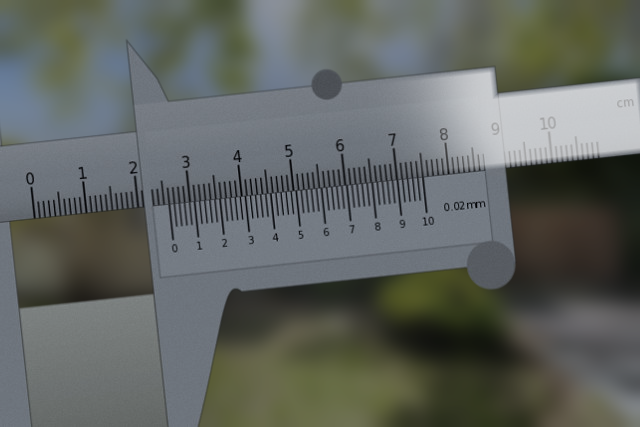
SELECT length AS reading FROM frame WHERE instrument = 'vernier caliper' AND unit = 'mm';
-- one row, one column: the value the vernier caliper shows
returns 26.0 mm
